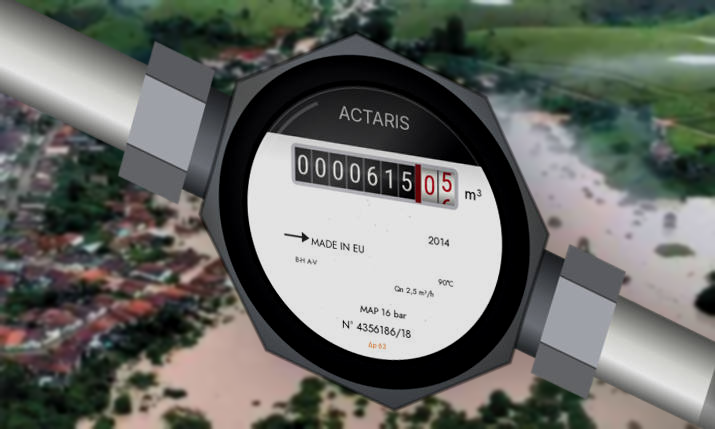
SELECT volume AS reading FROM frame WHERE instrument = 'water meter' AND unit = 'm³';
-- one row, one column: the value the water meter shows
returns 615.05 m³
